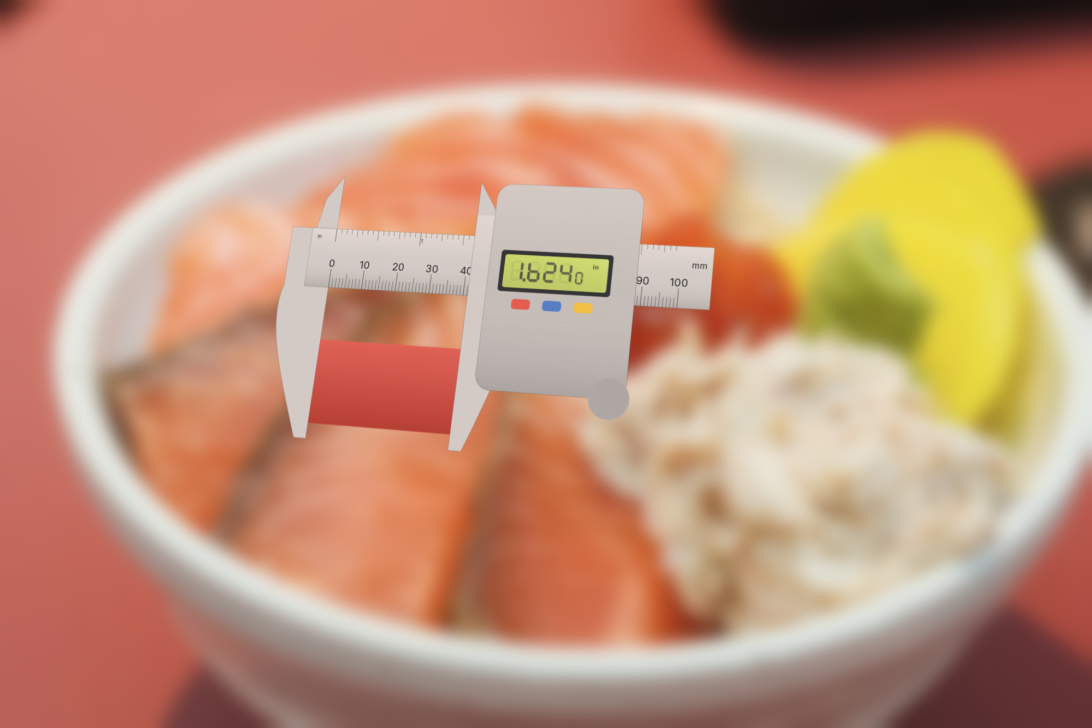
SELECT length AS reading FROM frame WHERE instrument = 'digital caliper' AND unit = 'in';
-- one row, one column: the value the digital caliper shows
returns 1.6240 in
